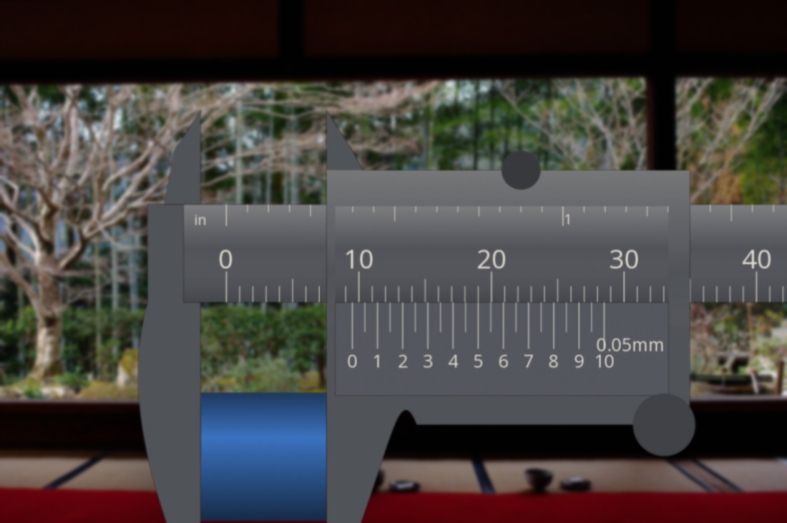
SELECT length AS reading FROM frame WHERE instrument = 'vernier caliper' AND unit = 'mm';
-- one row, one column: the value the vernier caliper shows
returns 9.5 mm
